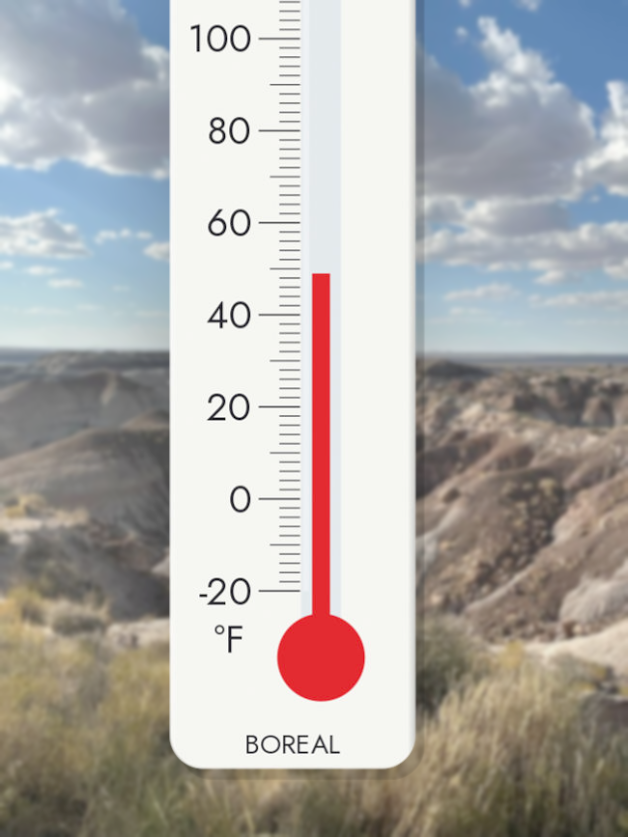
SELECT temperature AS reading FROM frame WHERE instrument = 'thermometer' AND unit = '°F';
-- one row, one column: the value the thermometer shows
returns 49 °F
